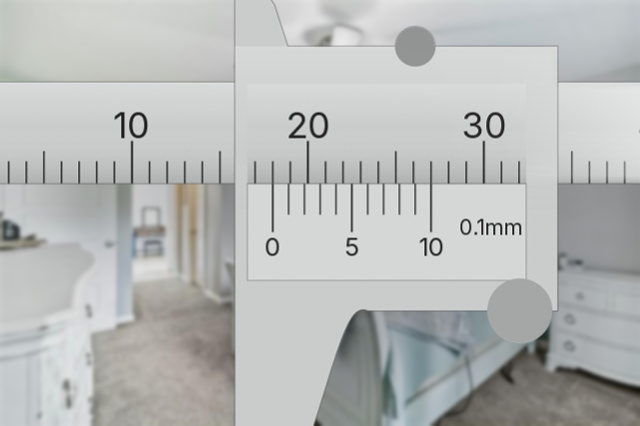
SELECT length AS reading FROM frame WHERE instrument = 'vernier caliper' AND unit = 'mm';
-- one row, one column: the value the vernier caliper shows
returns 18.0 mm
